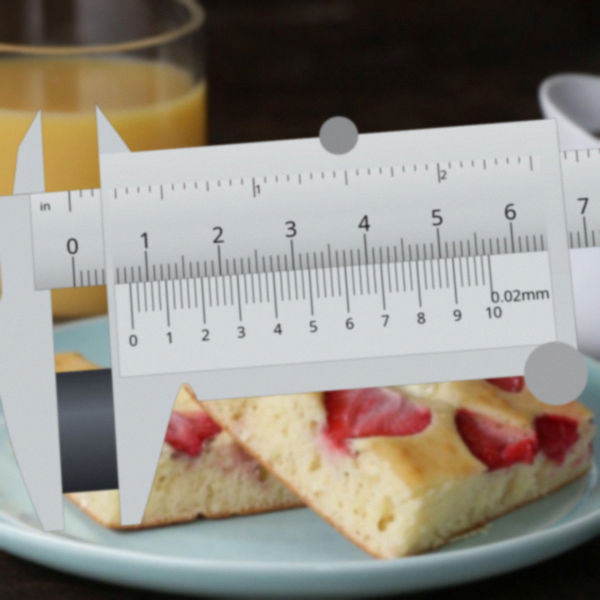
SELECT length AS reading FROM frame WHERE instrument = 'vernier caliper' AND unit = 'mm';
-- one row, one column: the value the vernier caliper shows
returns 7.6 mm
